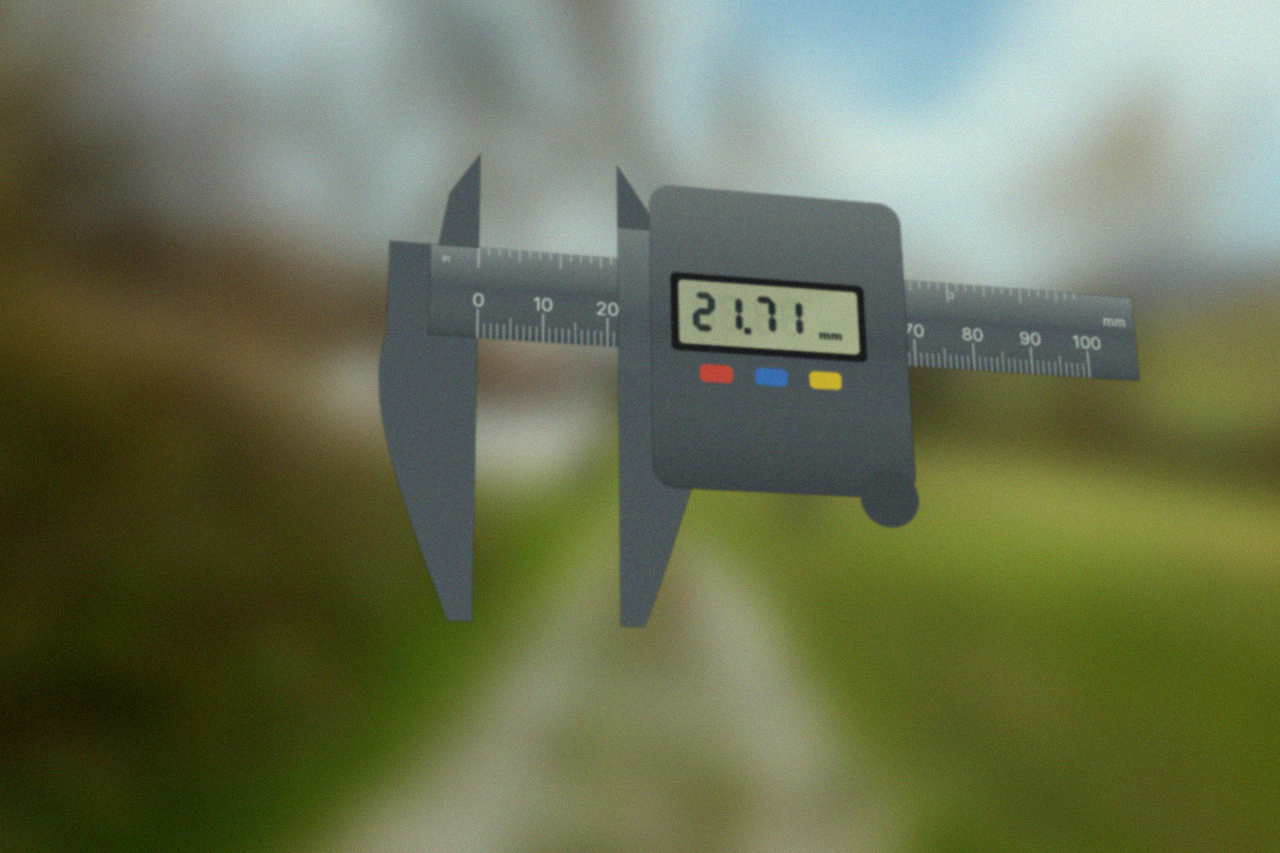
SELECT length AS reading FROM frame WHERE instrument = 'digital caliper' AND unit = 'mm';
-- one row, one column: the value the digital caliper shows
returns 21.71 mm
